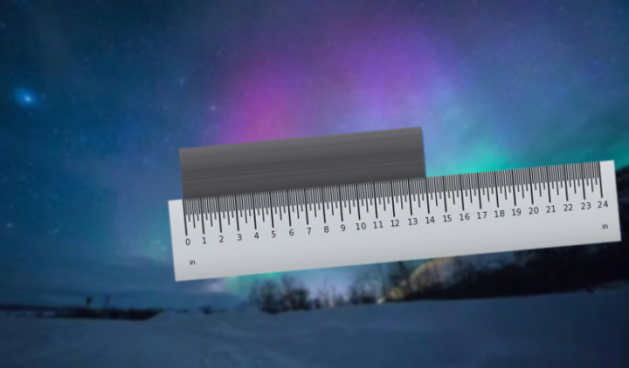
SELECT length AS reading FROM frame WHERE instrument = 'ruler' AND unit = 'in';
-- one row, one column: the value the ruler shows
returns 14 in
